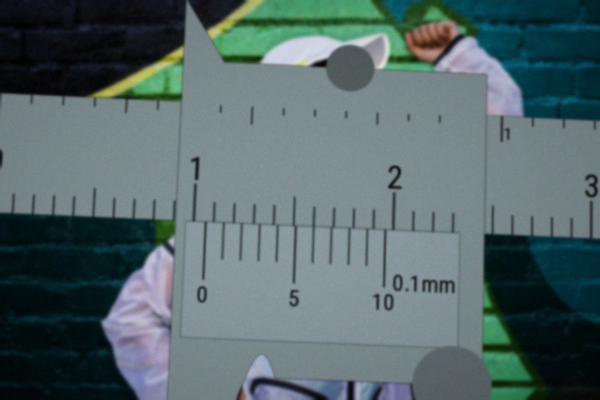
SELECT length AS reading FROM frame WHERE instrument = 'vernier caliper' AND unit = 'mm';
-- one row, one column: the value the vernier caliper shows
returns 10.6 mm
